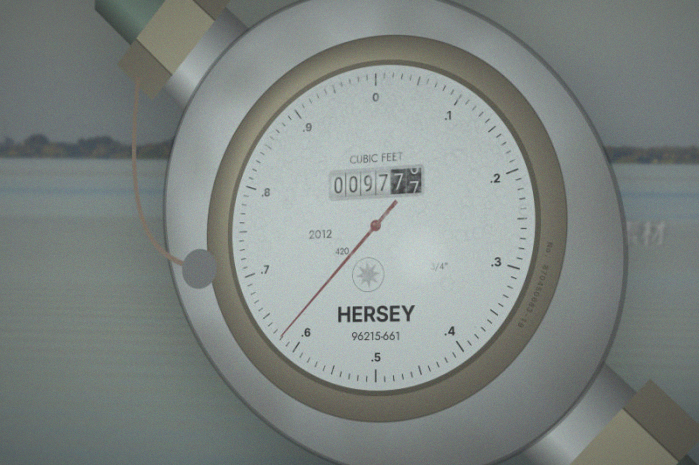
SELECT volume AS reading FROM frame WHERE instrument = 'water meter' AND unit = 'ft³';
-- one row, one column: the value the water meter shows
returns 9776.62 ft³
